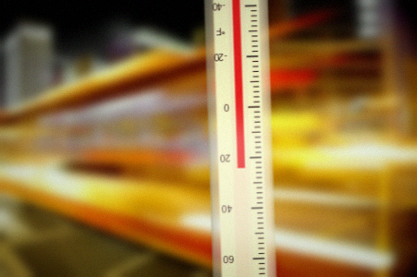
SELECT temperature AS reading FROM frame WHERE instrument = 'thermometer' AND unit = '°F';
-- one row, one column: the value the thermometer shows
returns 24 °F
